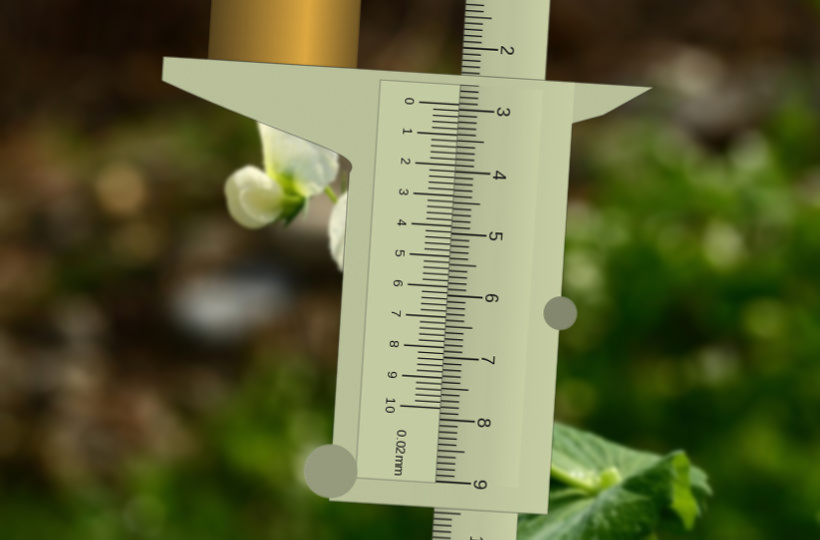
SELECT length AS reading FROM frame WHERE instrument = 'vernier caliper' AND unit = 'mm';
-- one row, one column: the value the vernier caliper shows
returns 29.2 mm
